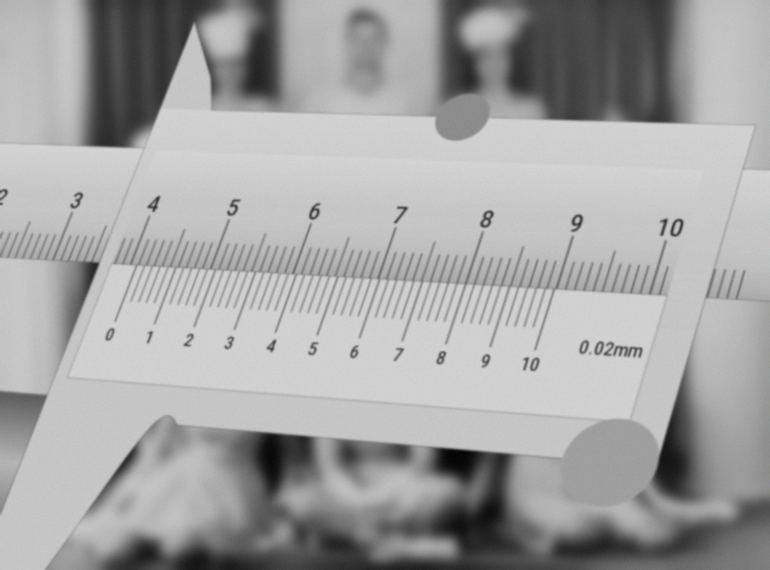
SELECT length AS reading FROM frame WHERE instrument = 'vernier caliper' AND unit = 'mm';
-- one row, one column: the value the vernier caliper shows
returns 40.8 mm
